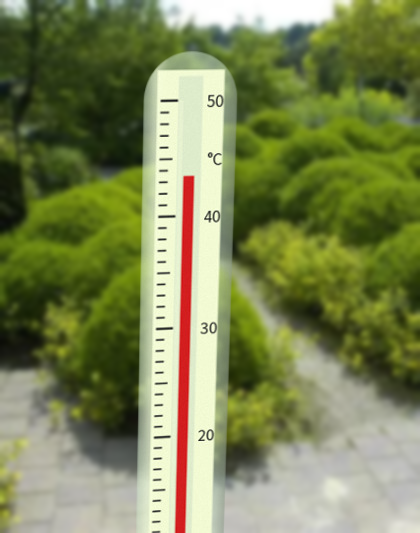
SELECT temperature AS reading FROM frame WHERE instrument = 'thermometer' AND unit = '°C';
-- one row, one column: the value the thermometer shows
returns 43.5 °C
